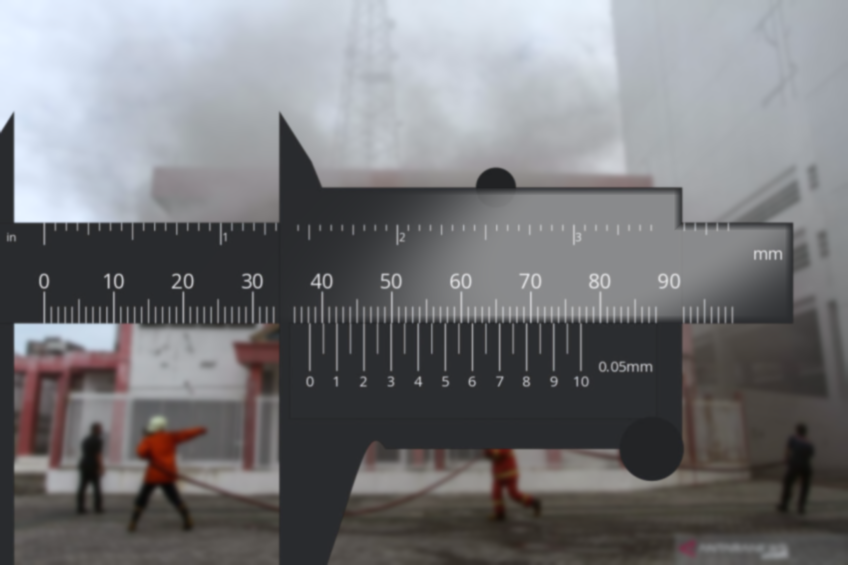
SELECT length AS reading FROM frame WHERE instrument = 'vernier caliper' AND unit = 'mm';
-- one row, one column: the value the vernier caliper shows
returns 38.2 mm
